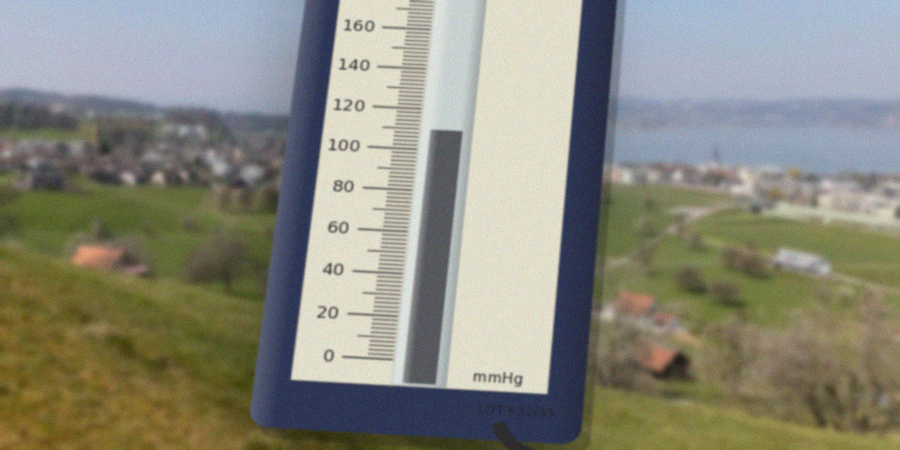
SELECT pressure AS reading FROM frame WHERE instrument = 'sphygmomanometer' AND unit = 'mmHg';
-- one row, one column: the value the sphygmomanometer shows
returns 110 mmHg
